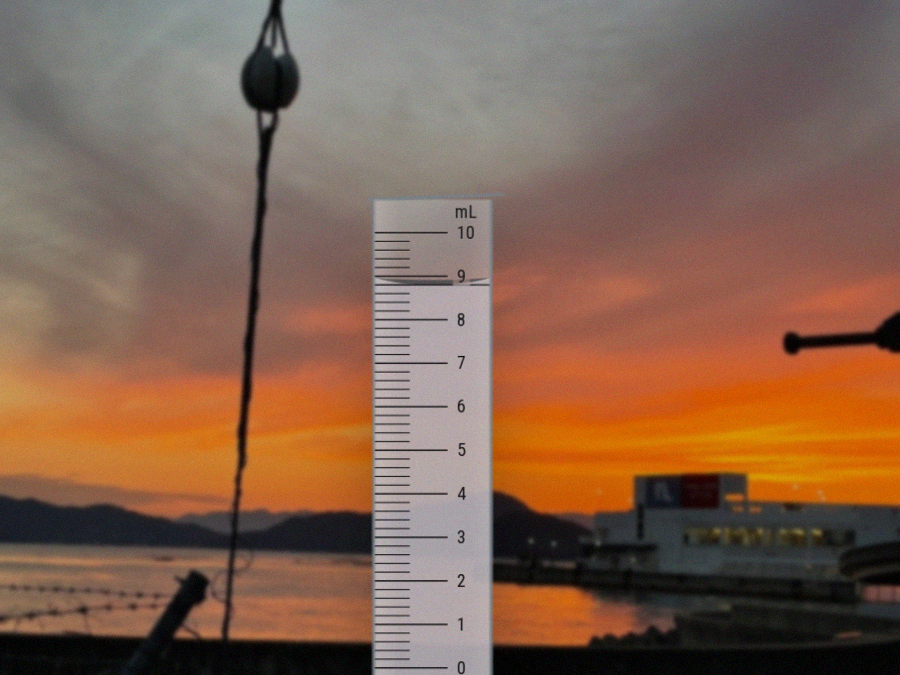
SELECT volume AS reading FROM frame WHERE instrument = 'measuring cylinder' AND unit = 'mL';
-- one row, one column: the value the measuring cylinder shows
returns 8.8 mL
